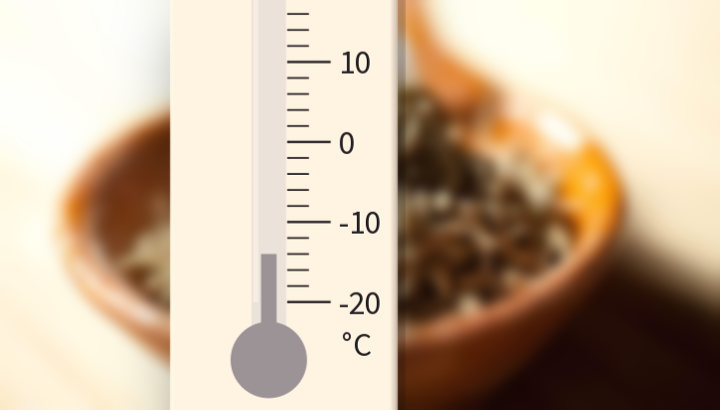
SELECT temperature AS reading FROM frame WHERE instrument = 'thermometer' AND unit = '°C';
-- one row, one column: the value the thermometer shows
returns -14 °C
